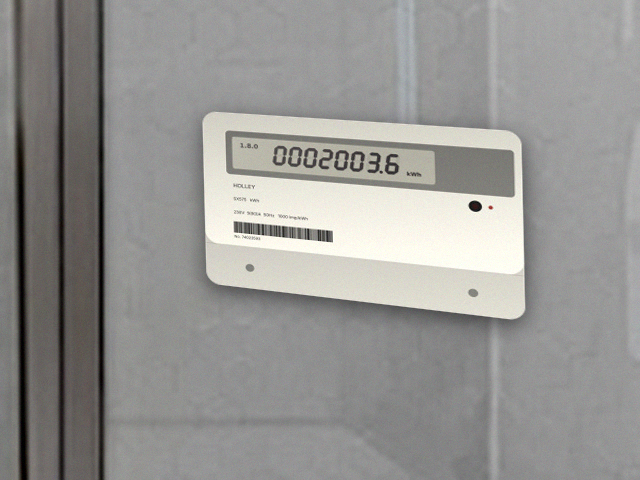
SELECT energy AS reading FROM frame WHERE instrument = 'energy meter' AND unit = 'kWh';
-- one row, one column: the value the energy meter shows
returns 2003.6 kWh
